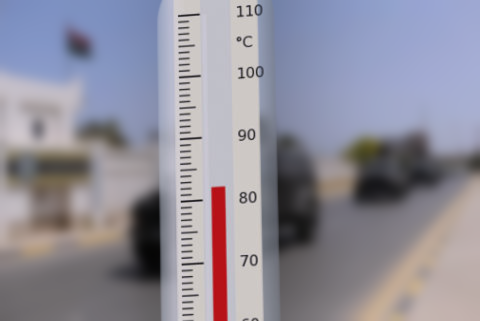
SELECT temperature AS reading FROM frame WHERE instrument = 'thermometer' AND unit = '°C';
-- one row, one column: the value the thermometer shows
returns 82 °C
